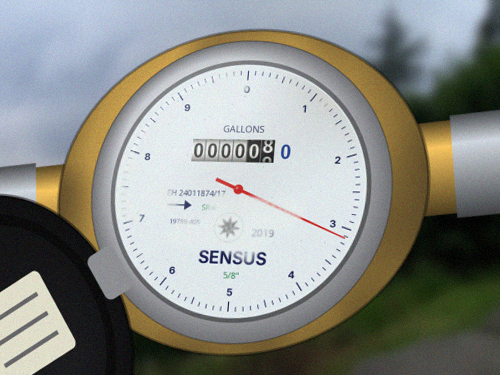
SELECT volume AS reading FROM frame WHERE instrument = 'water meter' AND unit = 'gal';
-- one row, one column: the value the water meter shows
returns 83.1 gal
